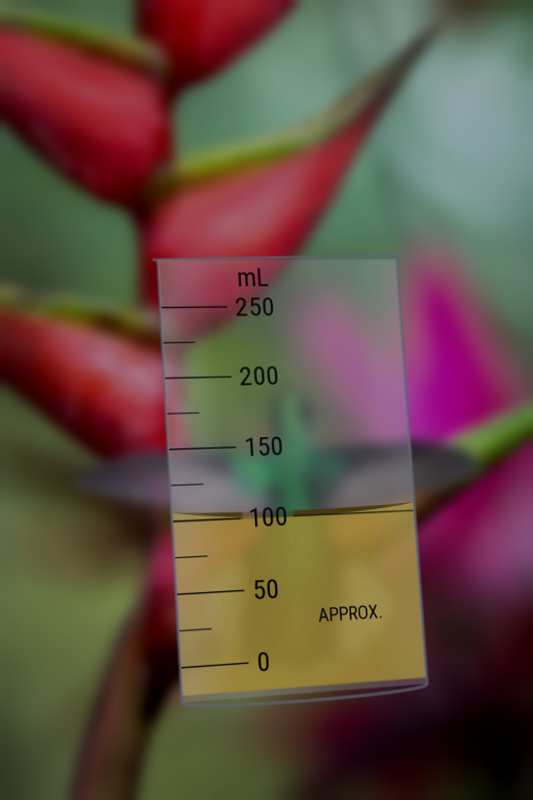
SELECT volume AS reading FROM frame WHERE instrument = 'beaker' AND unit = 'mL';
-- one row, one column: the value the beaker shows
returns 100 mL
